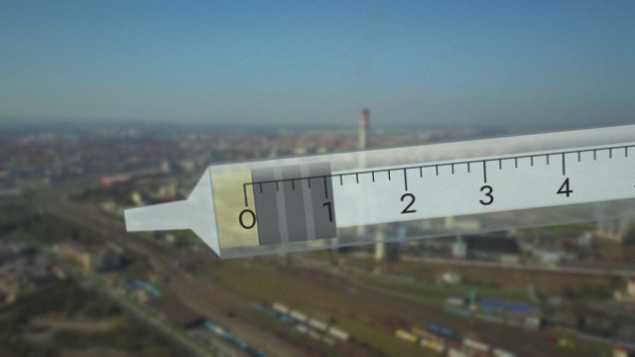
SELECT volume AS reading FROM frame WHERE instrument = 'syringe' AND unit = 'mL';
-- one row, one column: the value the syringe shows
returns 0.1 mL
